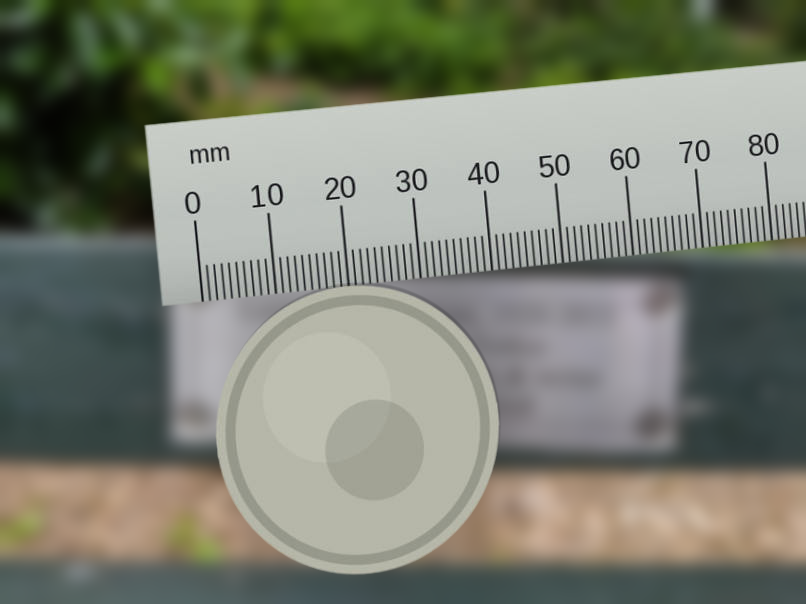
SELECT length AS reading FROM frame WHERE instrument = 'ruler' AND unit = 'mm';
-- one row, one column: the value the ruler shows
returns 39 mm
